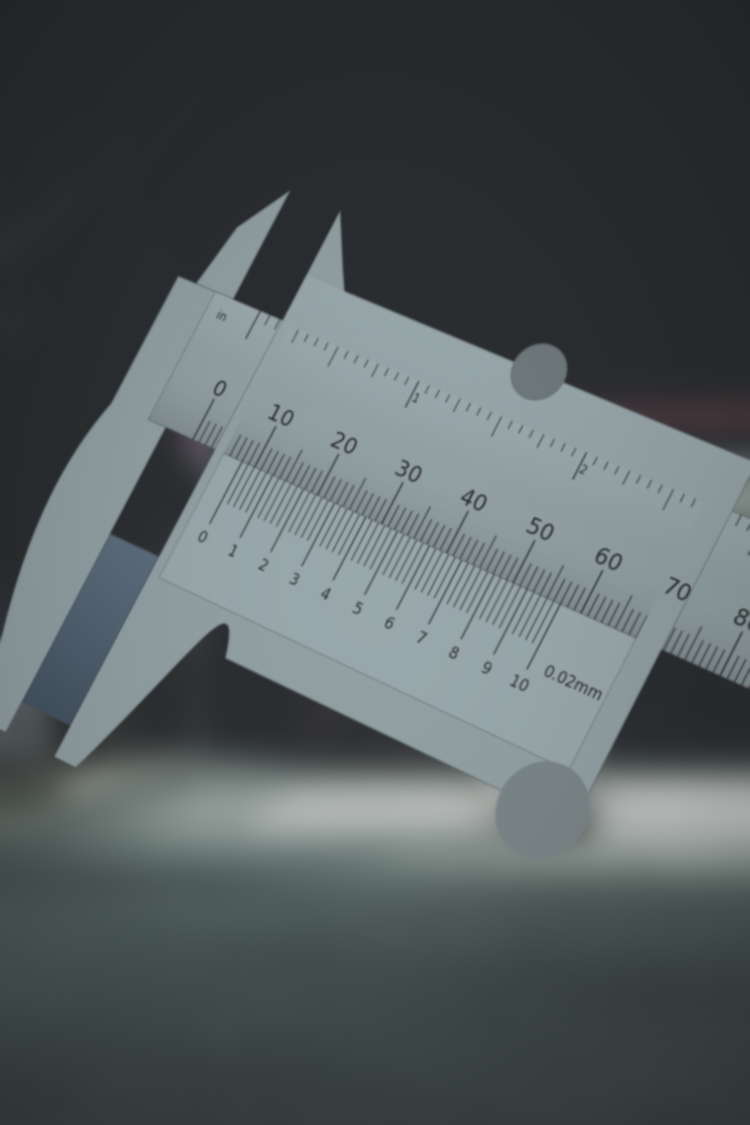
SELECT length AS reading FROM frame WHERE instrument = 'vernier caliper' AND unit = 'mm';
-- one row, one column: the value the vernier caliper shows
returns 8.0 mm
